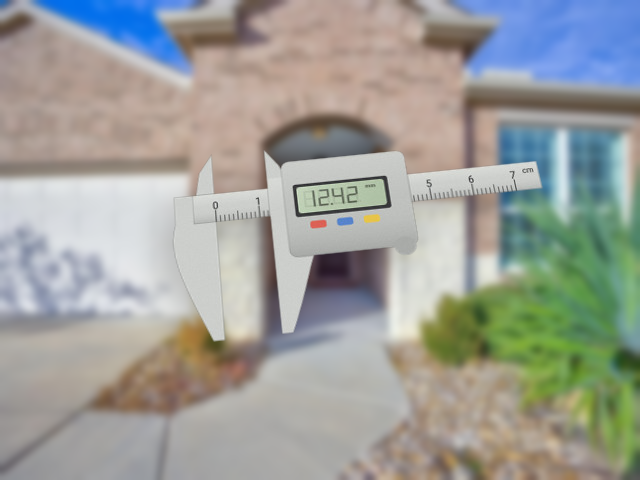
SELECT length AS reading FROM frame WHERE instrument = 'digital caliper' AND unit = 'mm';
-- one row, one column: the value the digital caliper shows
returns 12.42 mm
